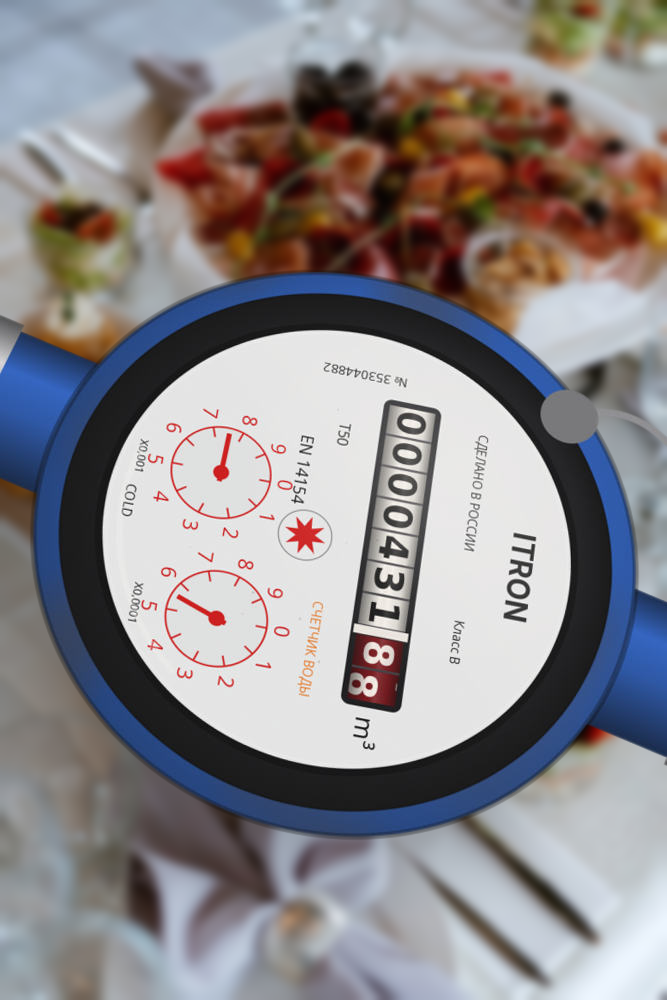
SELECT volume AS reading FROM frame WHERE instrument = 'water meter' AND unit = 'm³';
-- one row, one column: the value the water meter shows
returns 431.8775 m³
